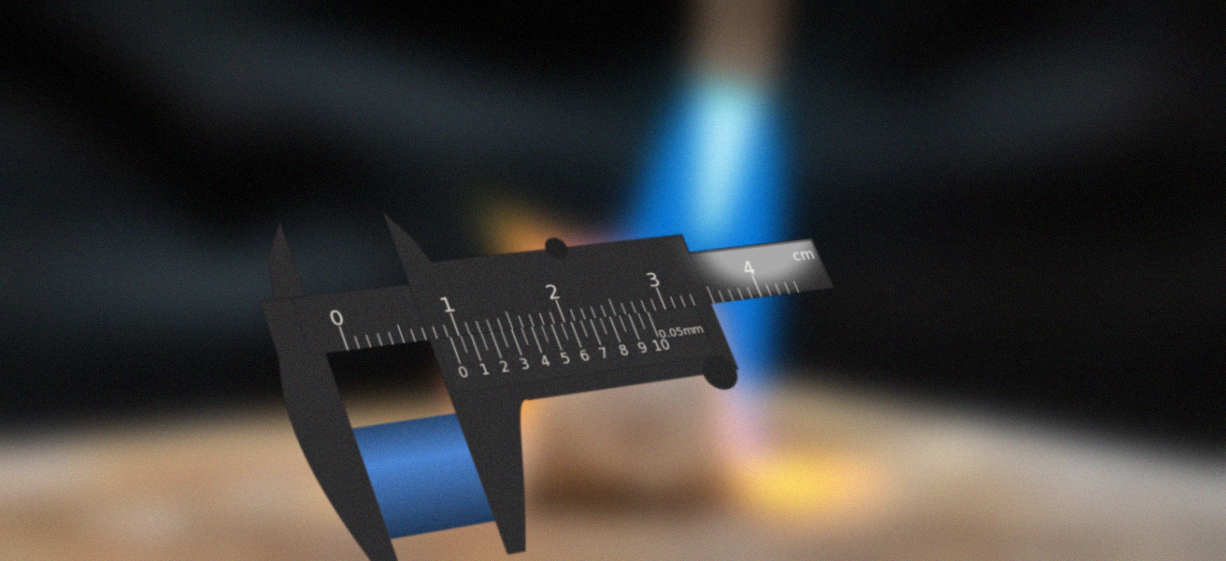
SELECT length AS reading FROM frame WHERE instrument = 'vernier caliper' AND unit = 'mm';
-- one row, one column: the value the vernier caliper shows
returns 9.2 mm
